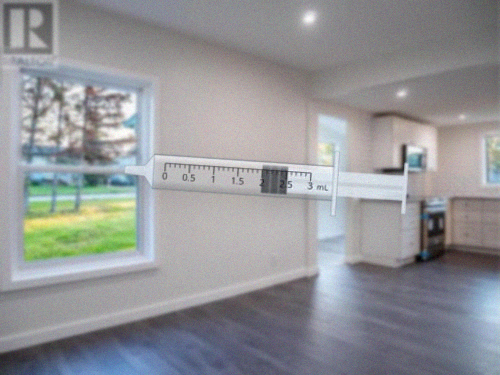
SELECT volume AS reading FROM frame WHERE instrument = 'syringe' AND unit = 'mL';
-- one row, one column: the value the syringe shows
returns 2 mL
